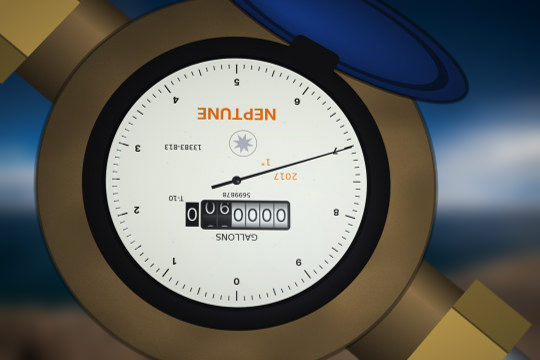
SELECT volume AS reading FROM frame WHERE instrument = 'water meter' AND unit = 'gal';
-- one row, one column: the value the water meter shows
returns 897.0 gal
